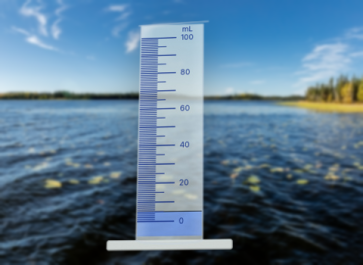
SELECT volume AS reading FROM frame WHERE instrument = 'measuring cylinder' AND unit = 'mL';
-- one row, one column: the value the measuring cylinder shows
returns 5 mL
